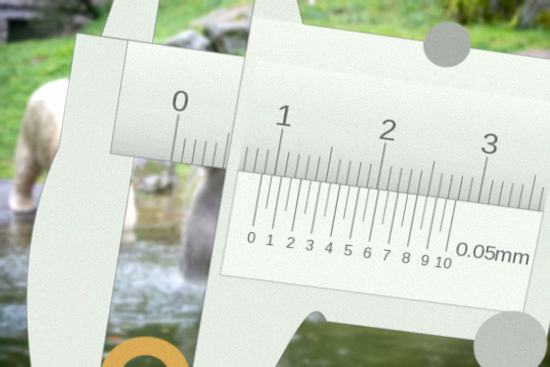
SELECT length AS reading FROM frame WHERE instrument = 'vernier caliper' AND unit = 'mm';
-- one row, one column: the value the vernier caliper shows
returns 8.8 mm
